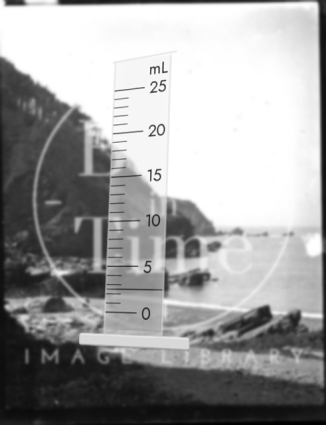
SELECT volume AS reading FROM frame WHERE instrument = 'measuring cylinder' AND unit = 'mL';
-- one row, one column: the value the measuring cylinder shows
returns 2.5 mL
